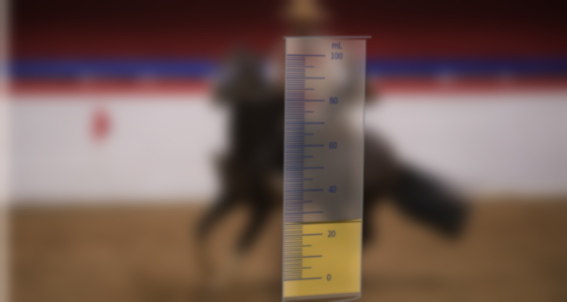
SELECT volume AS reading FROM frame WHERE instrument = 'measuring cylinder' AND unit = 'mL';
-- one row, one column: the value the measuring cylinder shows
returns 25 mL
